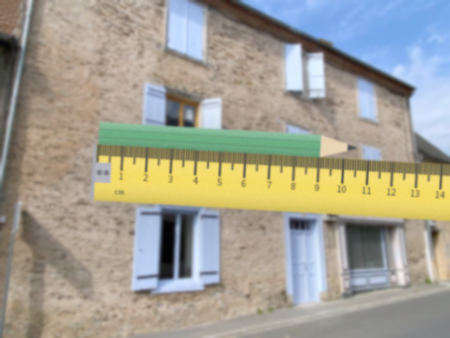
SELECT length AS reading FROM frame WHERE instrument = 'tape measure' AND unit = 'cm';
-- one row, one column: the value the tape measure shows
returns 10.5 cm
